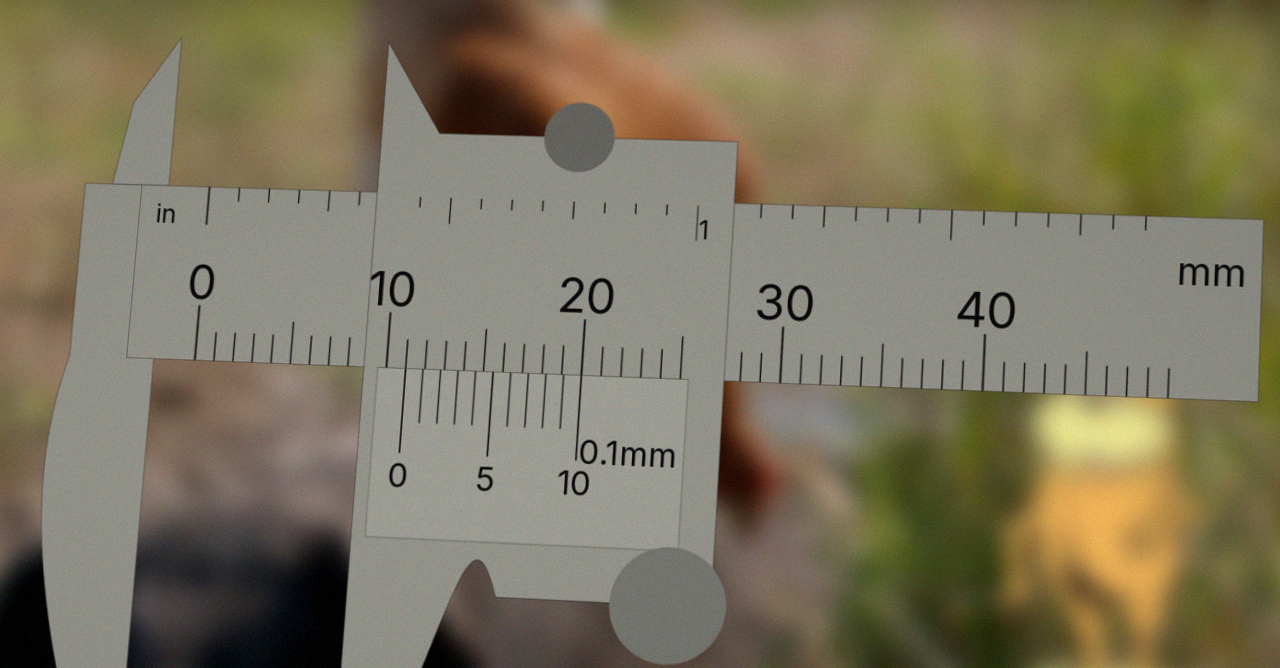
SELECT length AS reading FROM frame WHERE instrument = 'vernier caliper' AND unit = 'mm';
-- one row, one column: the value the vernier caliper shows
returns 11.0 mm
